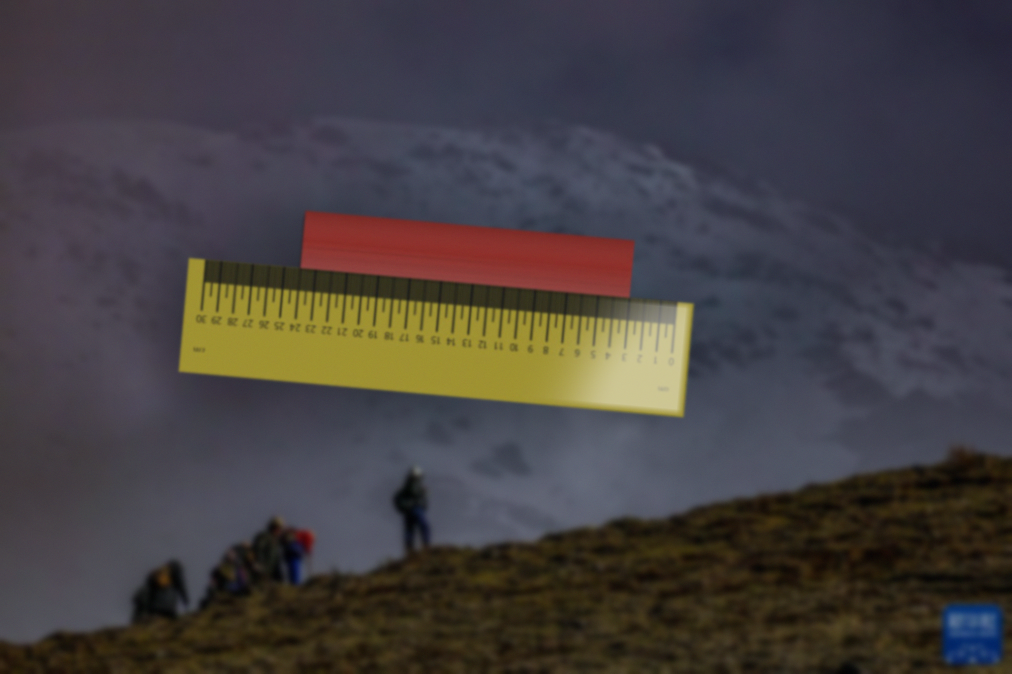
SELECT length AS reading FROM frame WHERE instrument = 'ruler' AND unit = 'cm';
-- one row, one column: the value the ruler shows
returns 21 cm
